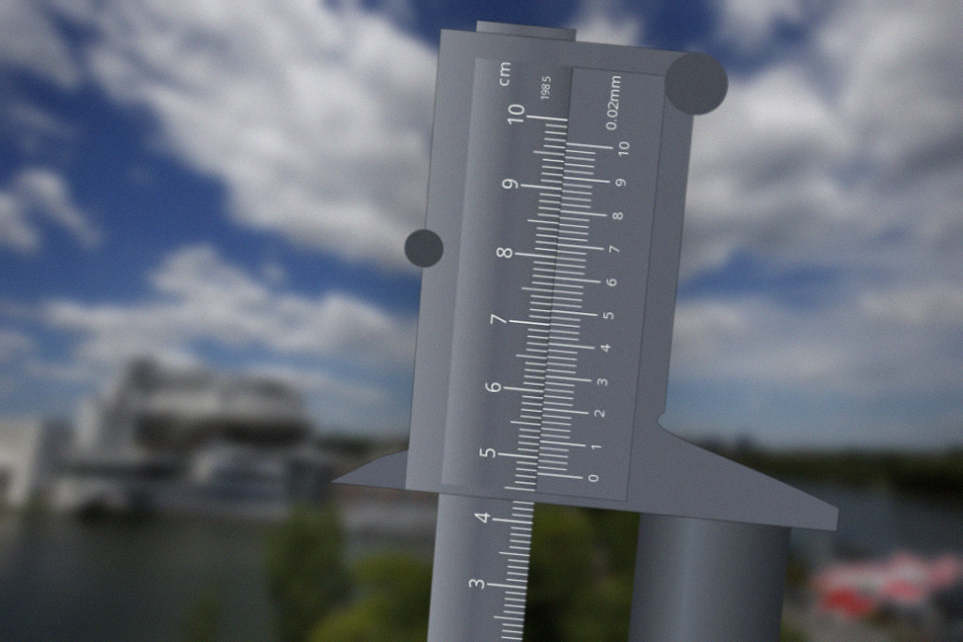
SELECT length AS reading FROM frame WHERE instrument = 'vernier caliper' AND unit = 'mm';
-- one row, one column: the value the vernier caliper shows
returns 47.6 mm
